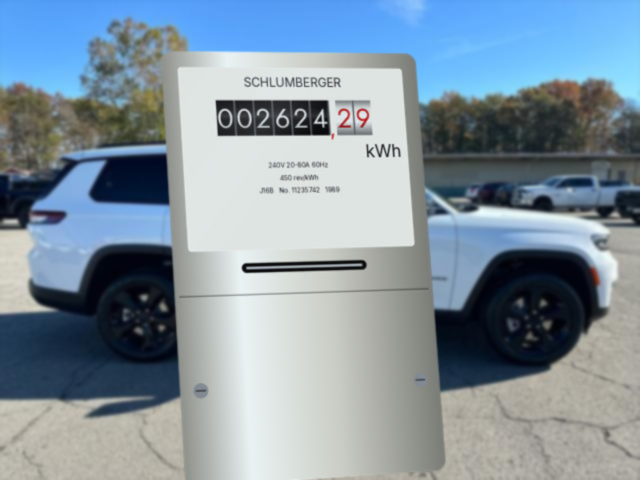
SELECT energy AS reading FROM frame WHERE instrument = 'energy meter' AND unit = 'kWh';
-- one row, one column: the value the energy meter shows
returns 2624.29 kWh
